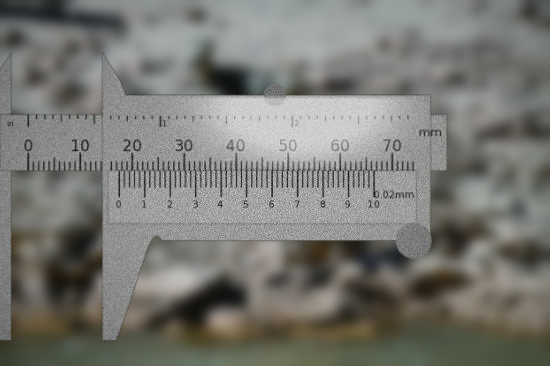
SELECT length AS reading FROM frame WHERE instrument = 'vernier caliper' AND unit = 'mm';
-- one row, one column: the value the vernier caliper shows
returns 17.5 mm
